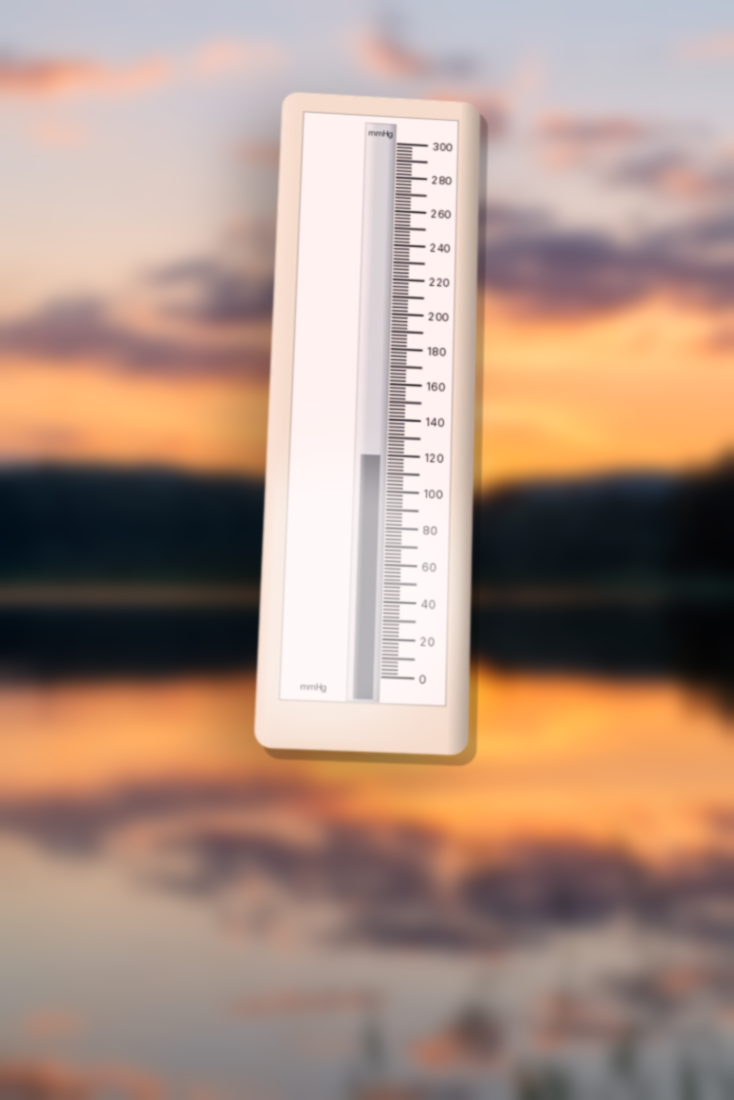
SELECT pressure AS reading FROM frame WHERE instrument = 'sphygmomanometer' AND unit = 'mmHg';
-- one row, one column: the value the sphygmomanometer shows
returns 120 mmHg
